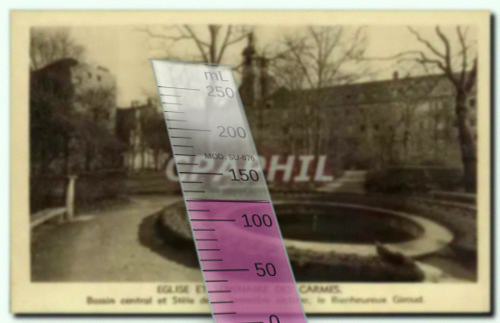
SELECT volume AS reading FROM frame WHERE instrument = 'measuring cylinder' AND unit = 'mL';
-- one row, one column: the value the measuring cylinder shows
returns 120 mL
